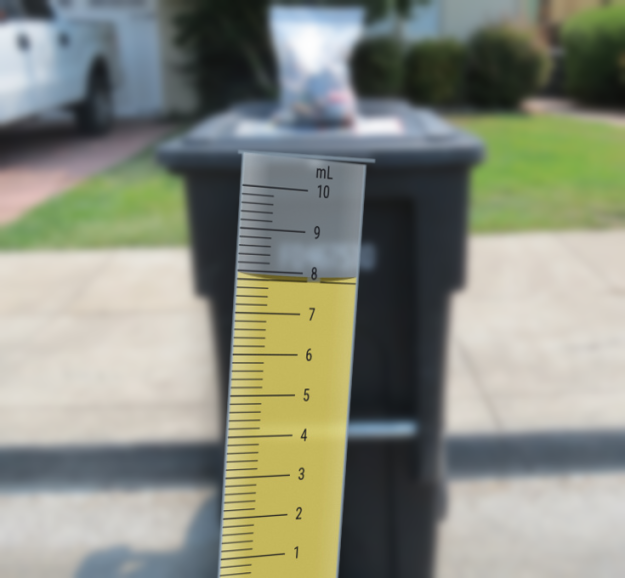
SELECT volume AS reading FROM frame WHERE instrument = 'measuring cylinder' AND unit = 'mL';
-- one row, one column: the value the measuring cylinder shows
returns 7.8 mL
